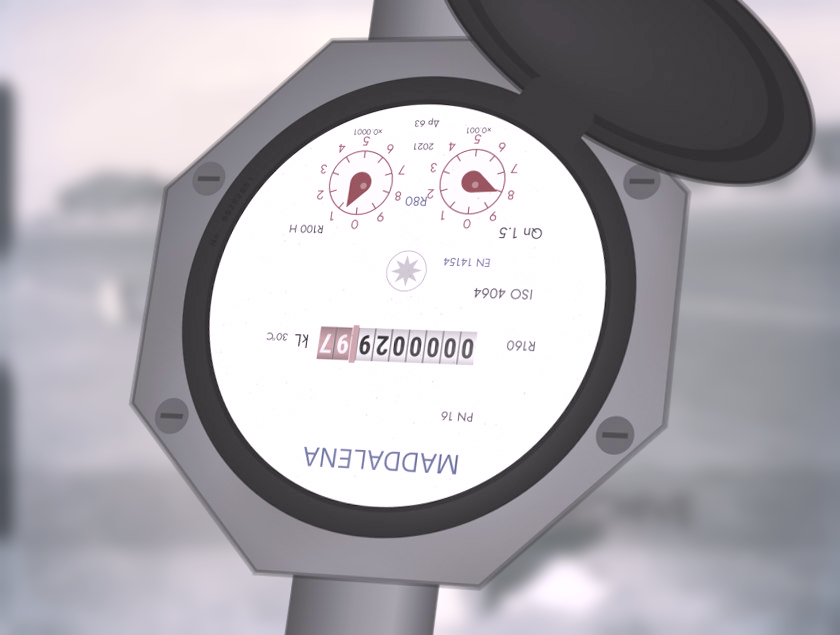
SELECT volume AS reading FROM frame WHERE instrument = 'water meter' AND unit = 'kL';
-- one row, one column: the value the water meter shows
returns 29.9780 kL
